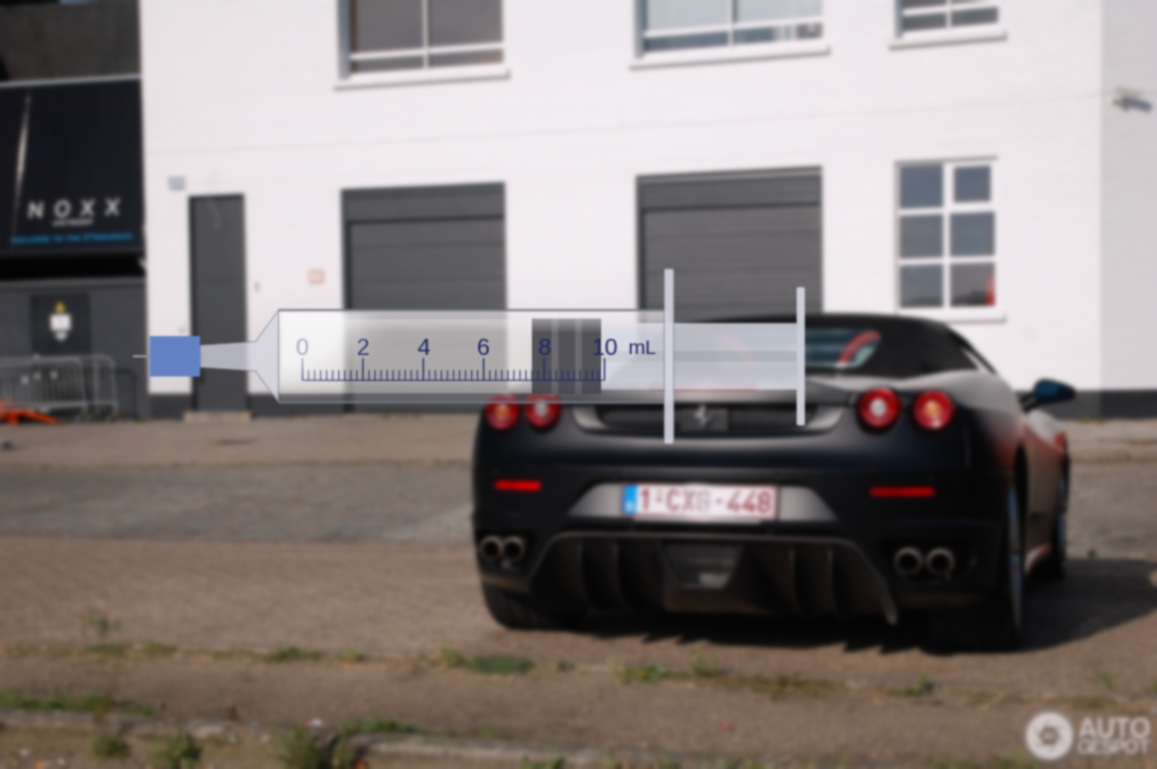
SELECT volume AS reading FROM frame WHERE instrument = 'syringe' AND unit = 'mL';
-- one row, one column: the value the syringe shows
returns 7.6 mL
